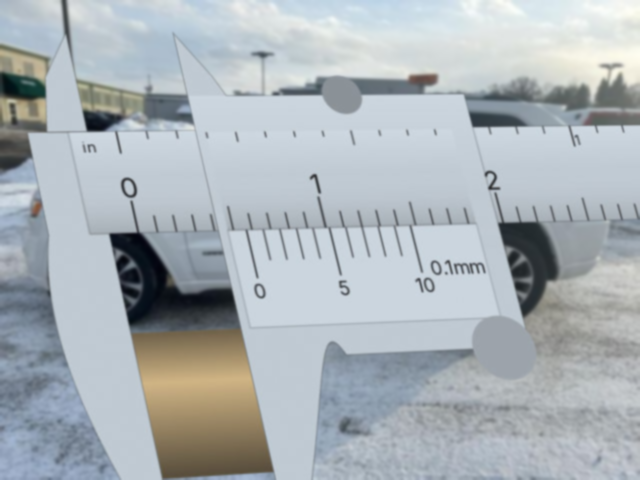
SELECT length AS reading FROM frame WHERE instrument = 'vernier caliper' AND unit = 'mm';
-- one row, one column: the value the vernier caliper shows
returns 5.7 mm
